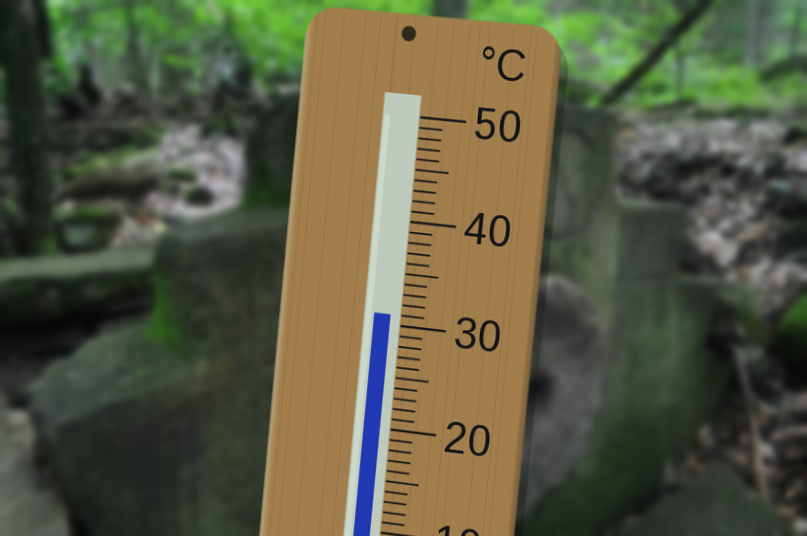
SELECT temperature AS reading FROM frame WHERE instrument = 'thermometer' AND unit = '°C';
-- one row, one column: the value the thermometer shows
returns 31 °C
